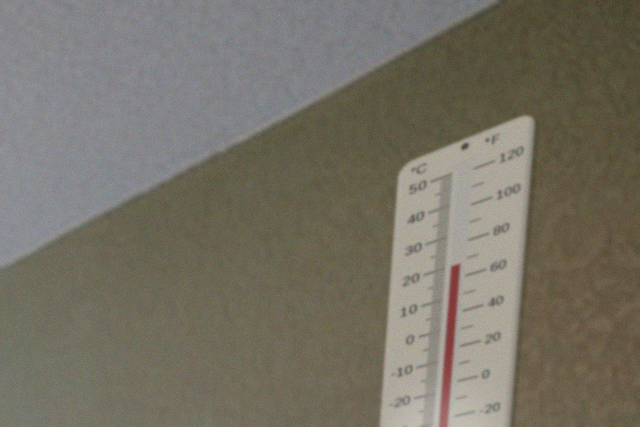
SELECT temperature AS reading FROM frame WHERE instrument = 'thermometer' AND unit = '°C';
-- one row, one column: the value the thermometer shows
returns 20 °C
